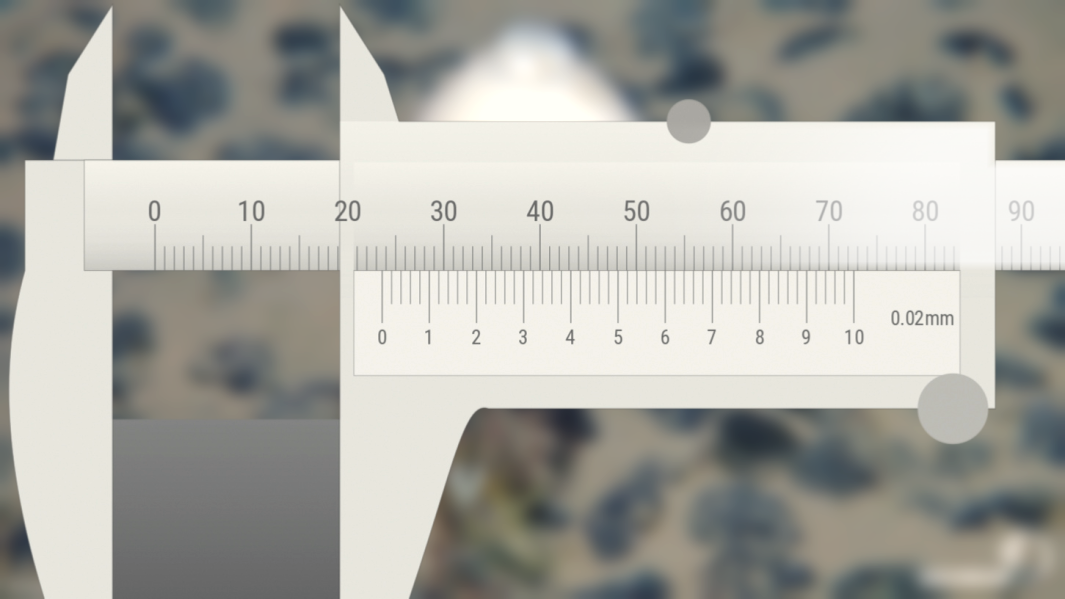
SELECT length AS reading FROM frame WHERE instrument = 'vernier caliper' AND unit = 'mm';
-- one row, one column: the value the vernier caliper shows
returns 23.6 mm
